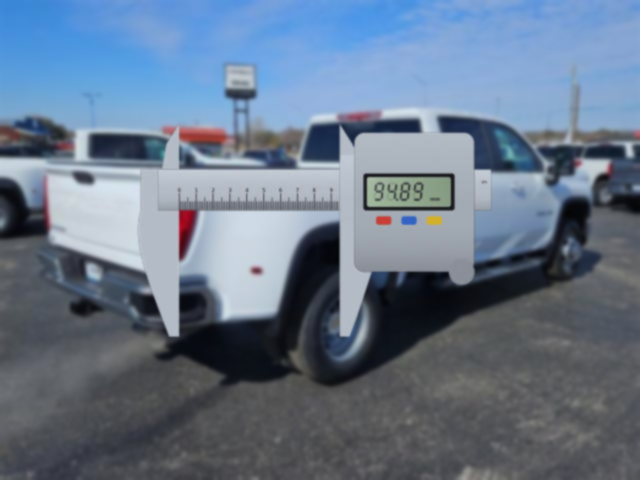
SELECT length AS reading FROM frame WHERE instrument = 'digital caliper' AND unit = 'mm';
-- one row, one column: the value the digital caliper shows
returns 94.89 mm
